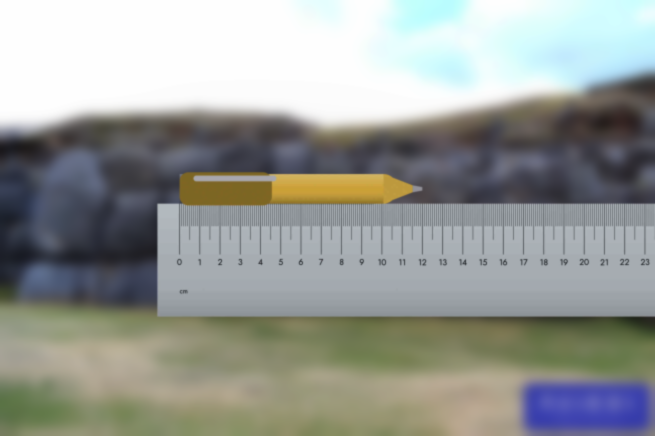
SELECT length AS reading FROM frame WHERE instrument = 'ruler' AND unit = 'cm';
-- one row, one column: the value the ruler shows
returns 12 cm
